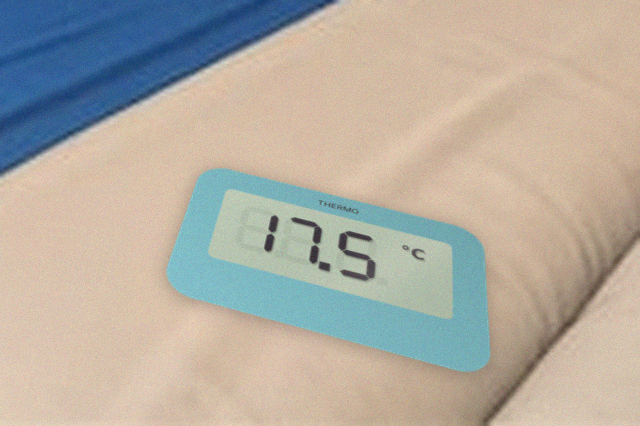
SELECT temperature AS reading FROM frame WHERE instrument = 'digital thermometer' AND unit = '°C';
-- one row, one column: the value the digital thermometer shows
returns 17.5 °C
